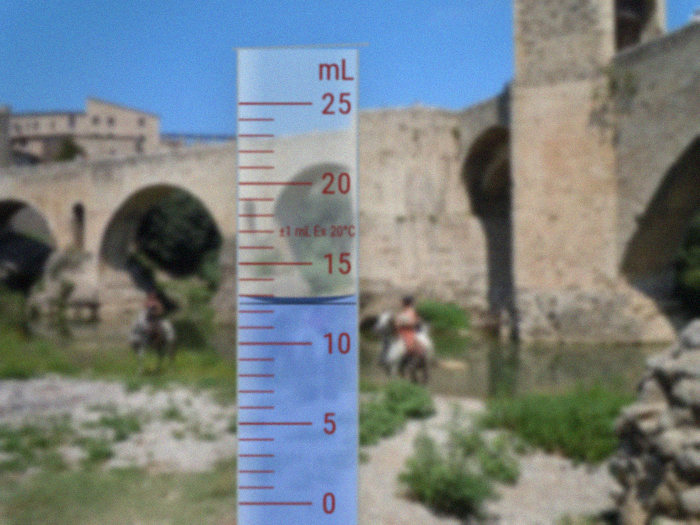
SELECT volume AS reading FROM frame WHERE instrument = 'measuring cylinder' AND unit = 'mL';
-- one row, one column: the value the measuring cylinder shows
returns 12.5 mL
